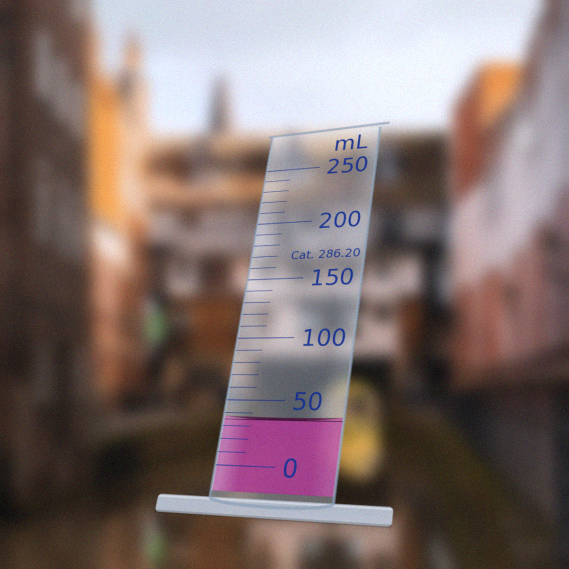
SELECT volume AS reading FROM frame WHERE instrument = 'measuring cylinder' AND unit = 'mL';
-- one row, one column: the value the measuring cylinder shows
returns 35 mL
